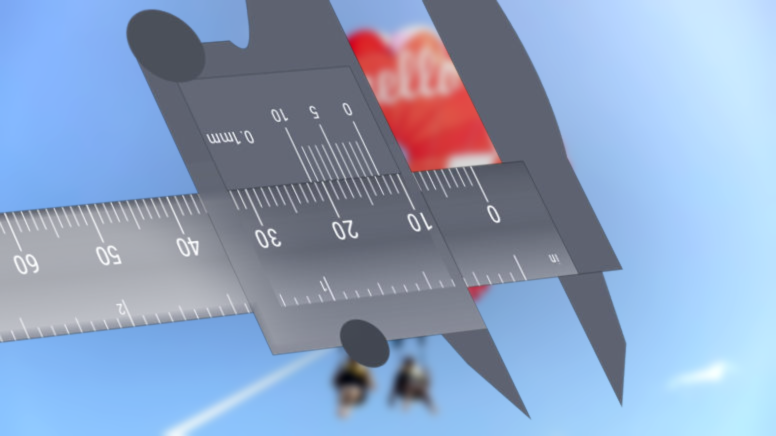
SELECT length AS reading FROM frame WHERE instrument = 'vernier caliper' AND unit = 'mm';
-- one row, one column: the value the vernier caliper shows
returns 12.4 mm
